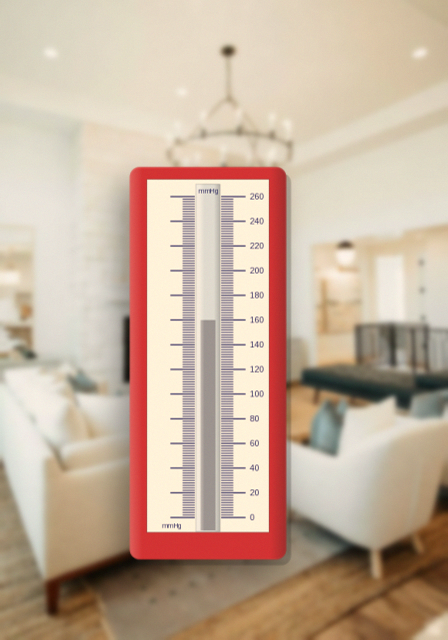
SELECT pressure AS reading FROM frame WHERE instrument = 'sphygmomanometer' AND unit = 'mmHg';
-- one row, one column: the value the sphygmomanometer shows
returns 160 mmHg
